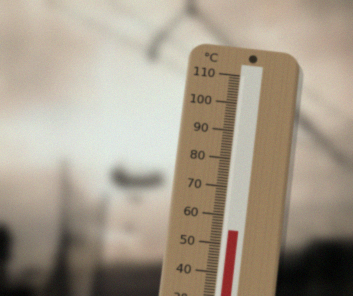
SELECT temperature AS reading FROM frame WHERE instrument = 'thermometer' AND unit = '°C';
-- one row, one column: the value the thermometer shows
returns 55 °C
